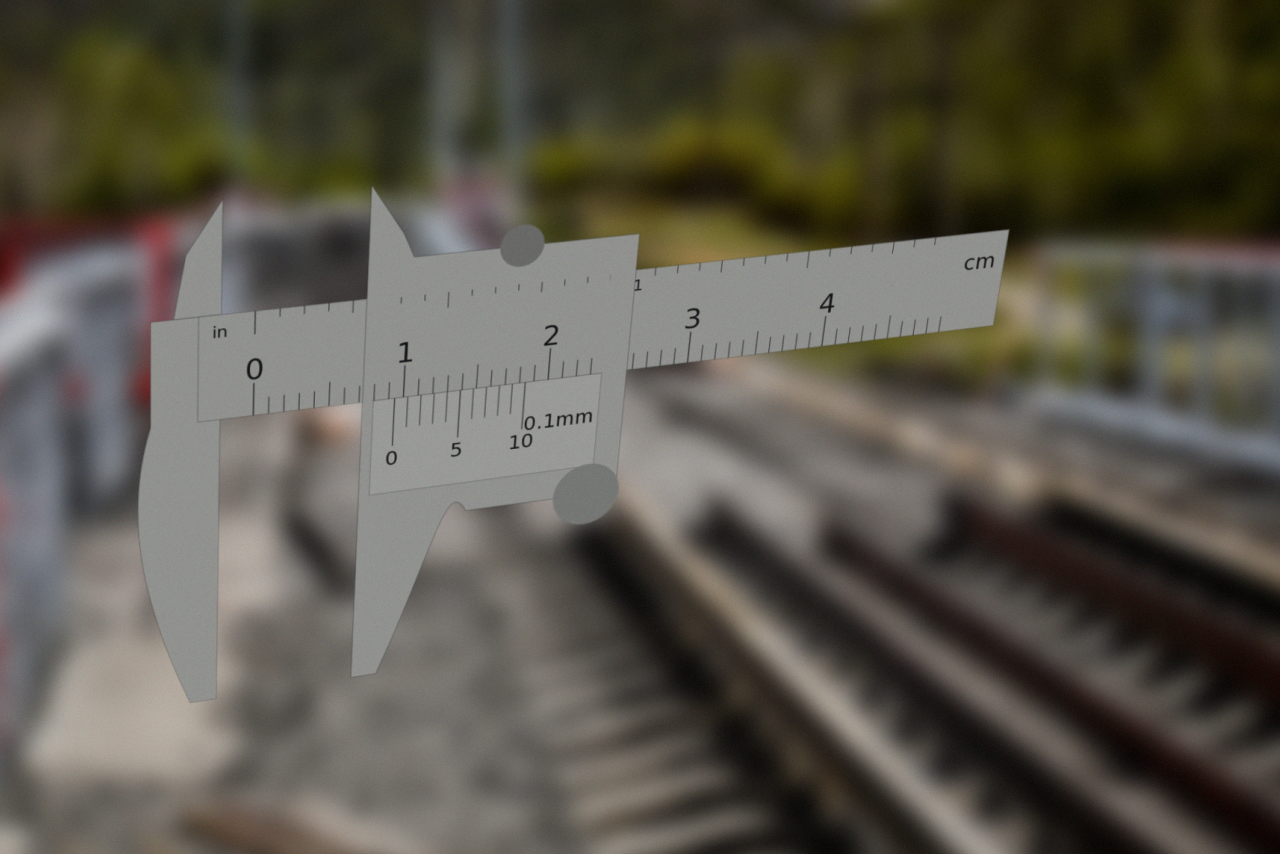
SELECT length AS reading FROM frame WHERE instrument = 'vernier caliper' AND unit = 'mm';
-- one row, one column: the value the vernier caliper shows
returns 9.4 mm
